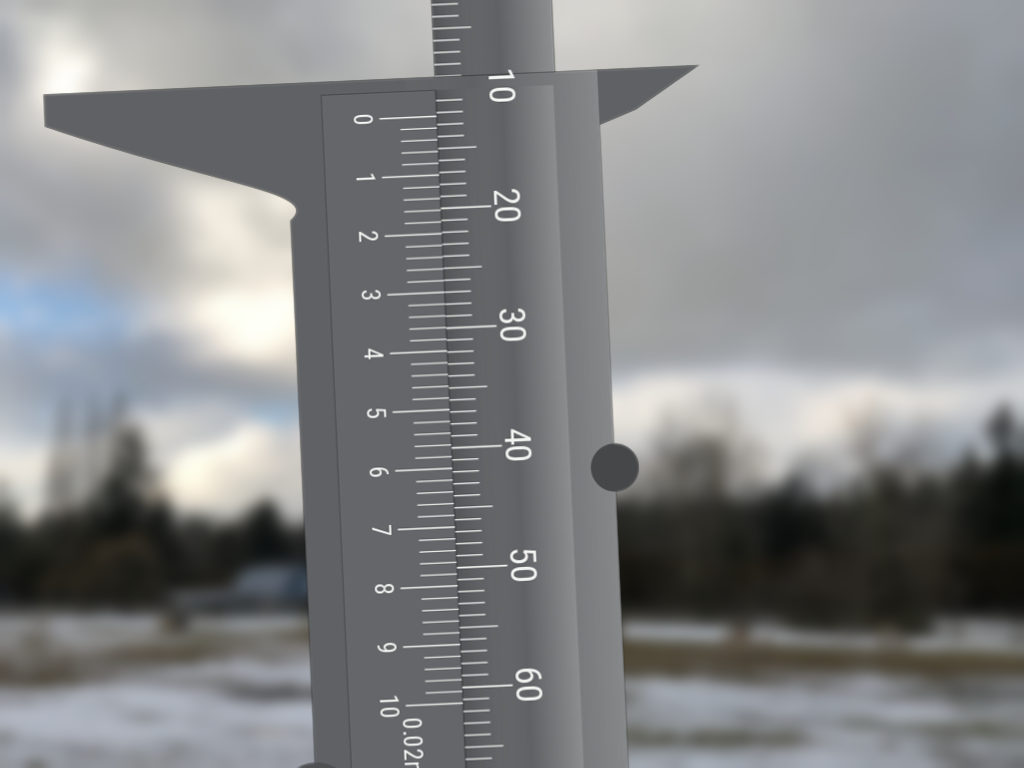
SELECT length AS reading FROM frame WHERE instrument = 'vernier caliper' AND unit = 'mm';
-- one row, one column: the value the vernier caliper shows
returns 12.3 mm
